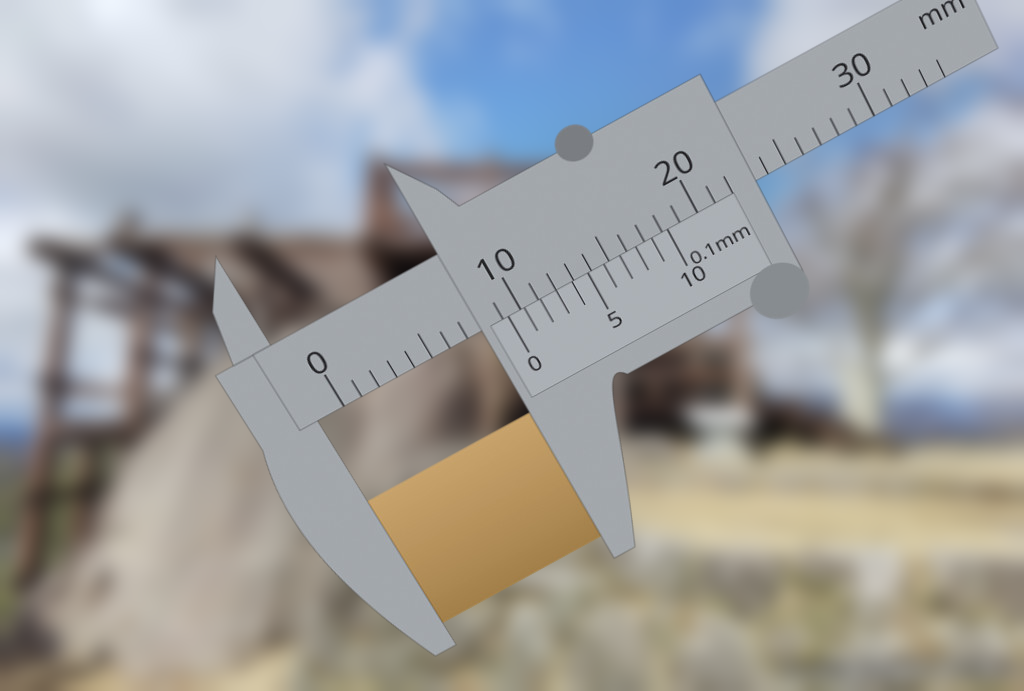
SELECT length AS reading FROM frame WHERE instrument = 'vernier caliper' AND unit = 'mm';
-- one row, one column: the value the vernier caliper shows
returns 9.3 mm
